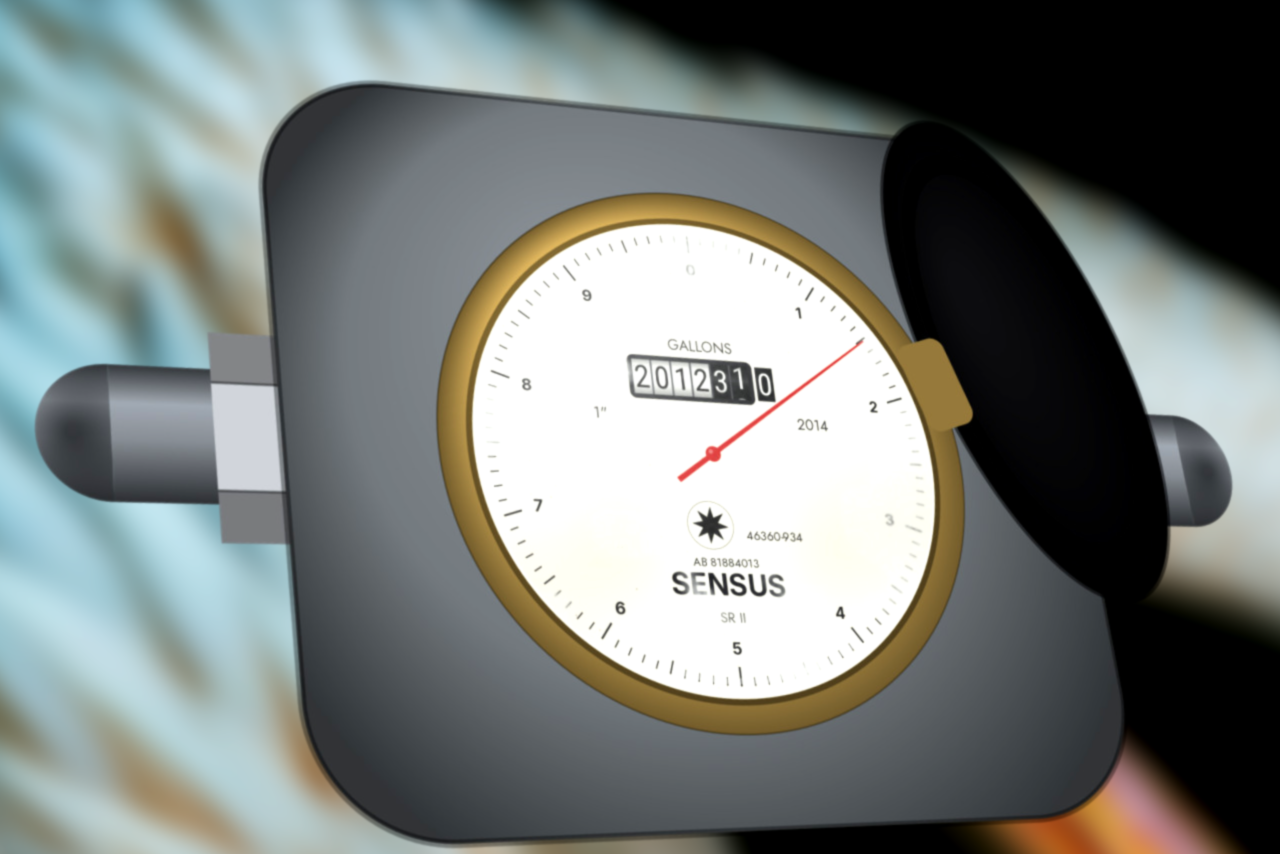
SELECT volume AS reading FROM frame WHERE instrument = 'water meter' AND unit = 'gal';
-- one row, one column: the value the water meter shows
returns 2012311.5 gal
